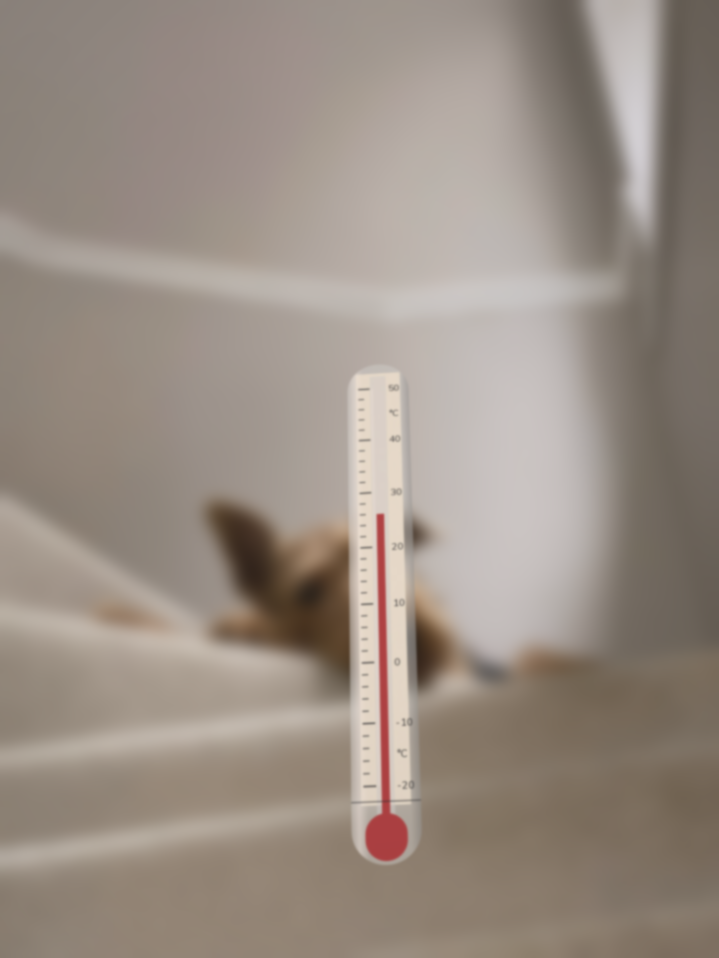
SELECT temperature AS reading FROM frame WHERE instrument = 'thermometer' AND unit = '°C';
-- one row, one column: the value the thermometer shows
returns 26 °C
